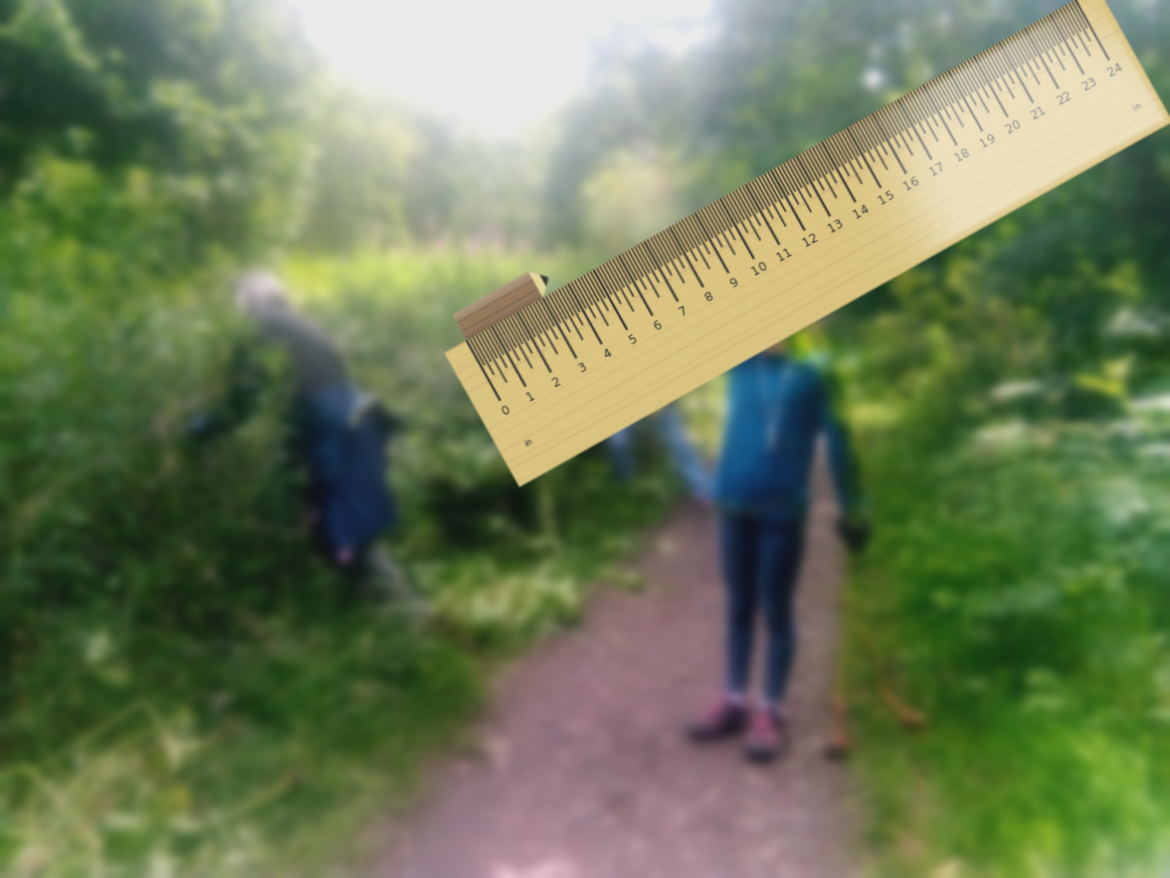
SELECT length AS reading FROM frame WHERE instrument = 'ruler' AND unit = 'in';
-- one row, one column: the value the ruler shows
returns 3.5 in
